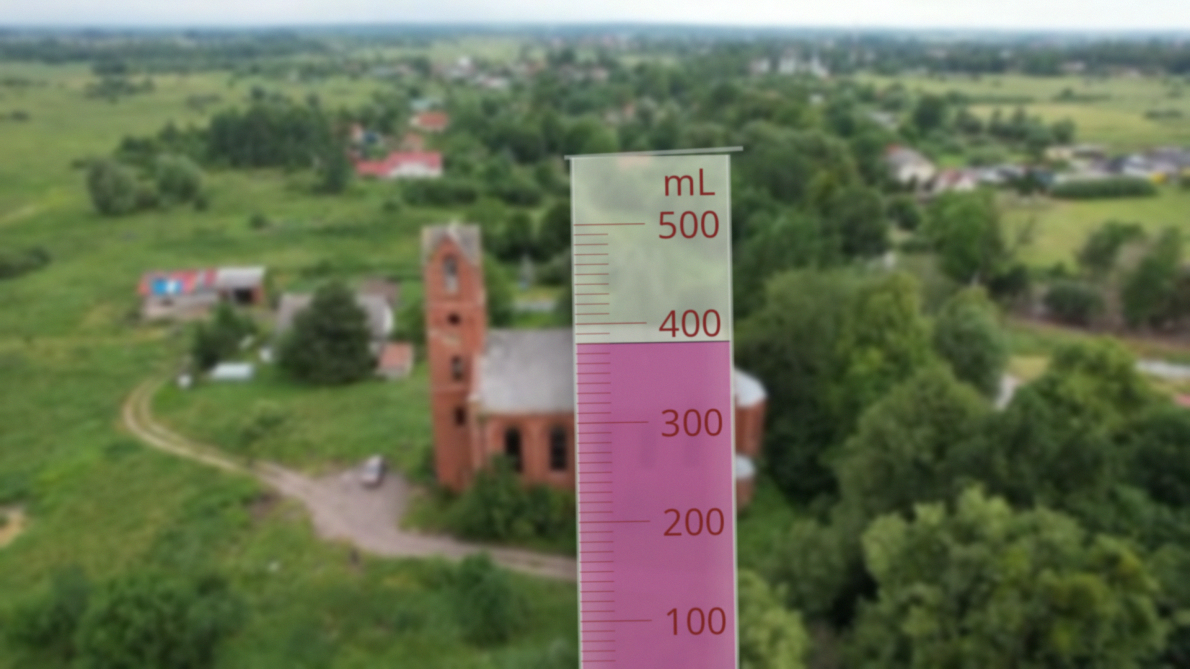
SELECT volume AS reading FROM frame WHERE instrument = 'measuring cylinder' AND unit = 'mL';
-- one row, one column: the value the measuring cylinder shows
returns 380 mL
